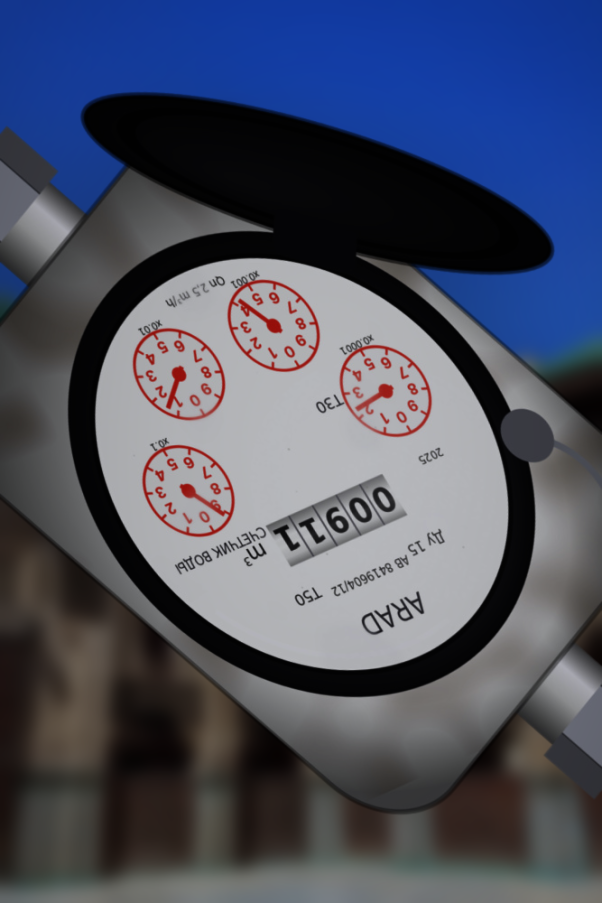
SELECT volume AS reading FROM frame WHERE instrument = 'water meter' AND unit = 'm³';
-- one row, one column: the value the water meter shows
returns 910.9142 m³
